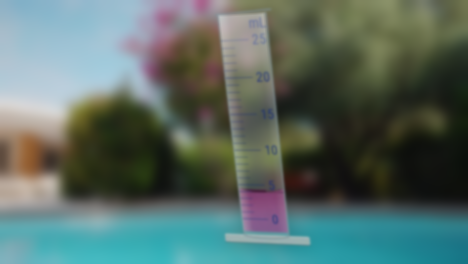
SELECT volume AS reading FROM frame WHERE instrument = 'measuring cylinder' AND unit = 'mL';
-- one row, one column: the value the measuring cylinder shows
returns 4 mL
